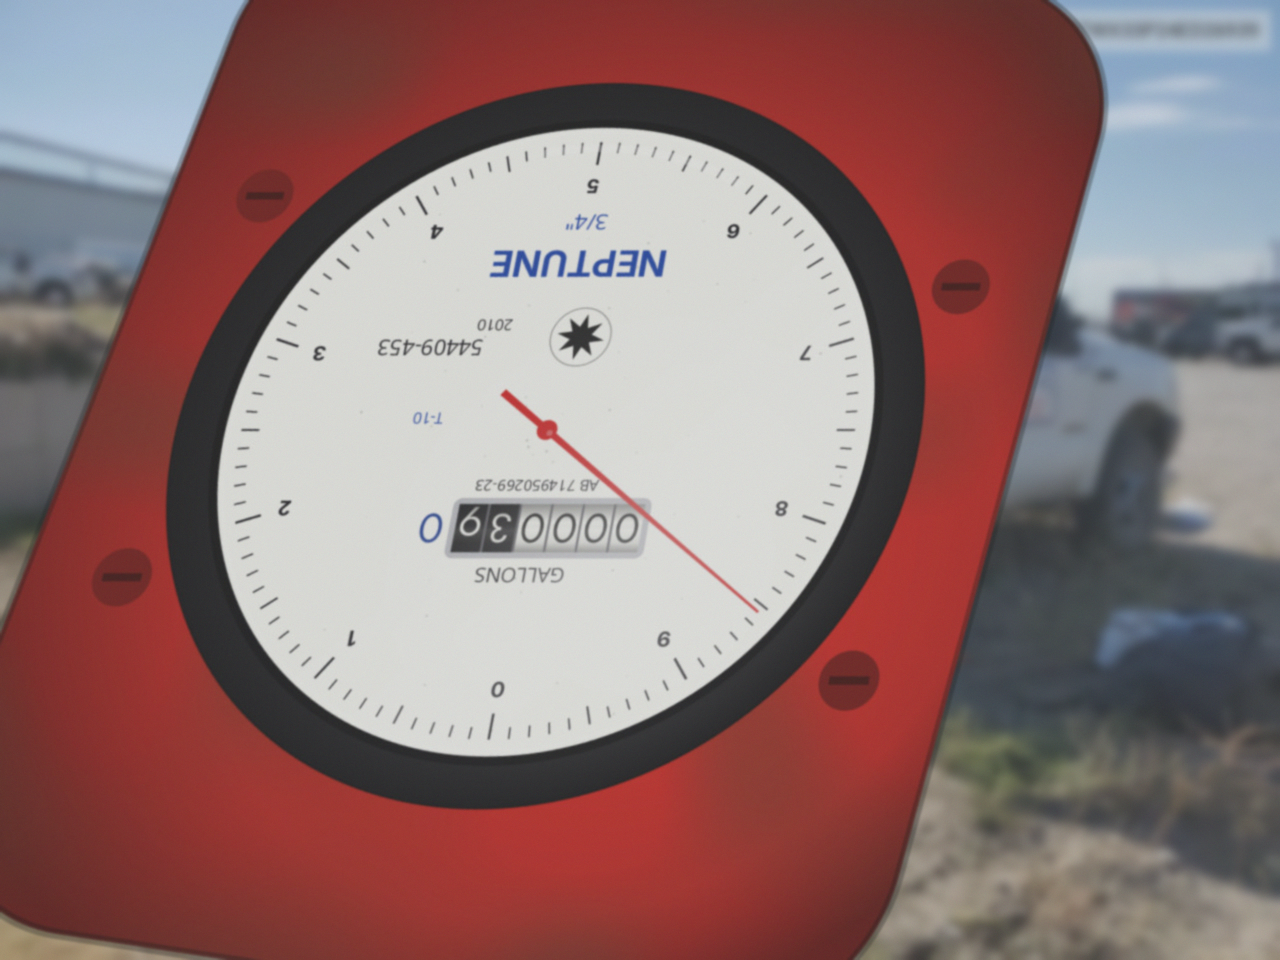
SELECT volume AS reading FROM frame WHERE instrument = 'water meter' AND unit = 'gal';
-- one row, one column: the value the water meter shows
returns 388.5 gal
